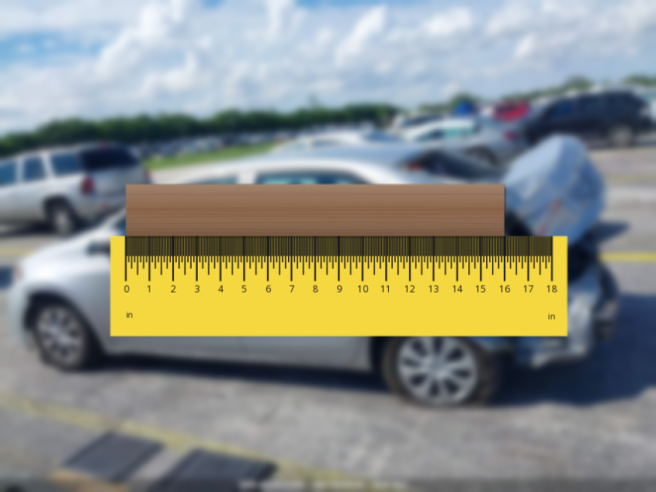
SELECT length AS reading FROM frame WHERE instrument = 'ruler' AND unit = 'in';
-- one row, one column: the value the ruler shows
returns 16 in
